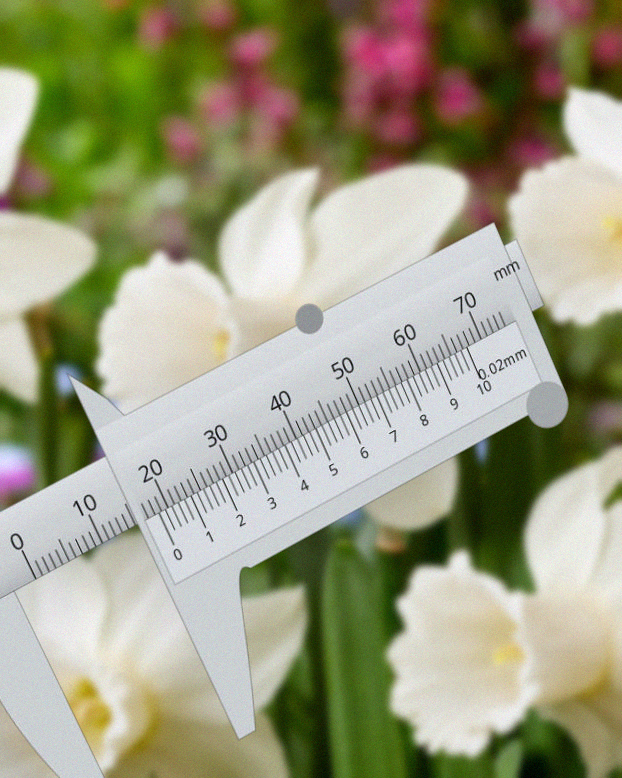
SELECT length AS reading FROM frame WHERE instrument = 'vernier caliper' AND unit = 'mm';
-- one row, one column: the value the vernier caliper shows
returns 18.6 mm
